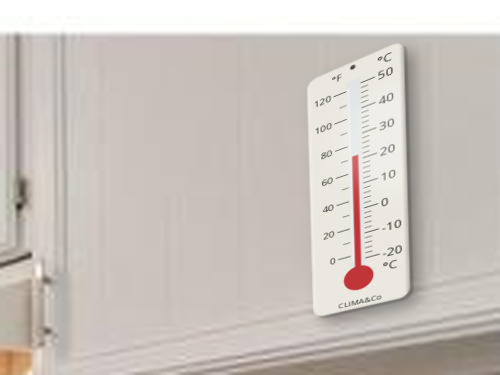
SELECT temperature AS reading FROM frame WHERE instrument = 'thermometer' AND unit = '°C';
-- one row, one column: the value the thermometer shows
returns 22 °C
